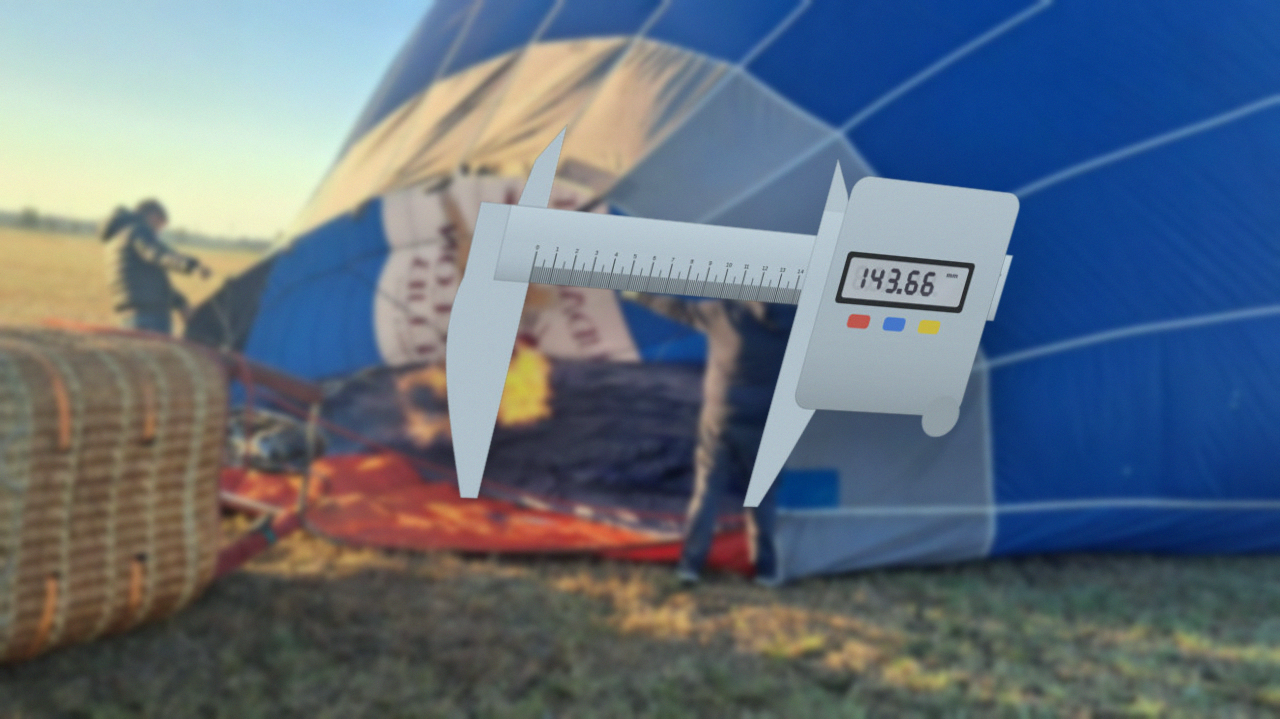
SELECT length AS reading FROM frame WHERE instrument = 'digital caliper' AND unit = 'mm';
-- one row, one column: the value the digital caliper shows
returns 143.66 mm
